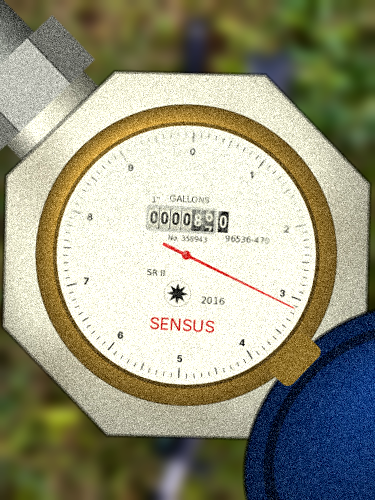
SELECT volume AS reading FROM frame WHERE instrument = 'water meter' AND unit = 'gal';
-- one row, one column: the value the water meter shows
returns 863.1 gal
